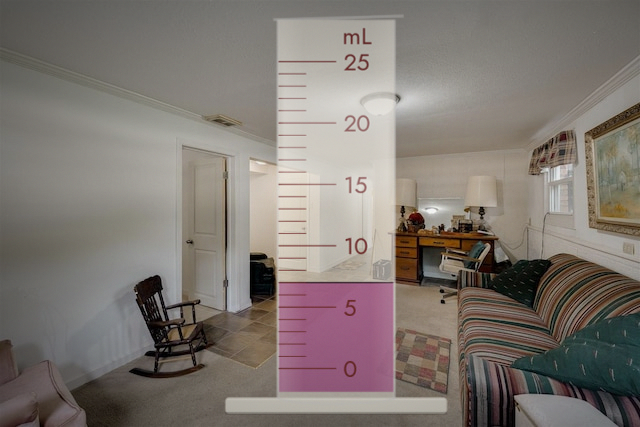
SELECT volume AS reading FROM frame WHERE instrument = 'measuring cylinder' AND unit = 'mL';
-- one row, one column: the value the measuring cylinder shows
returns 7 mL
